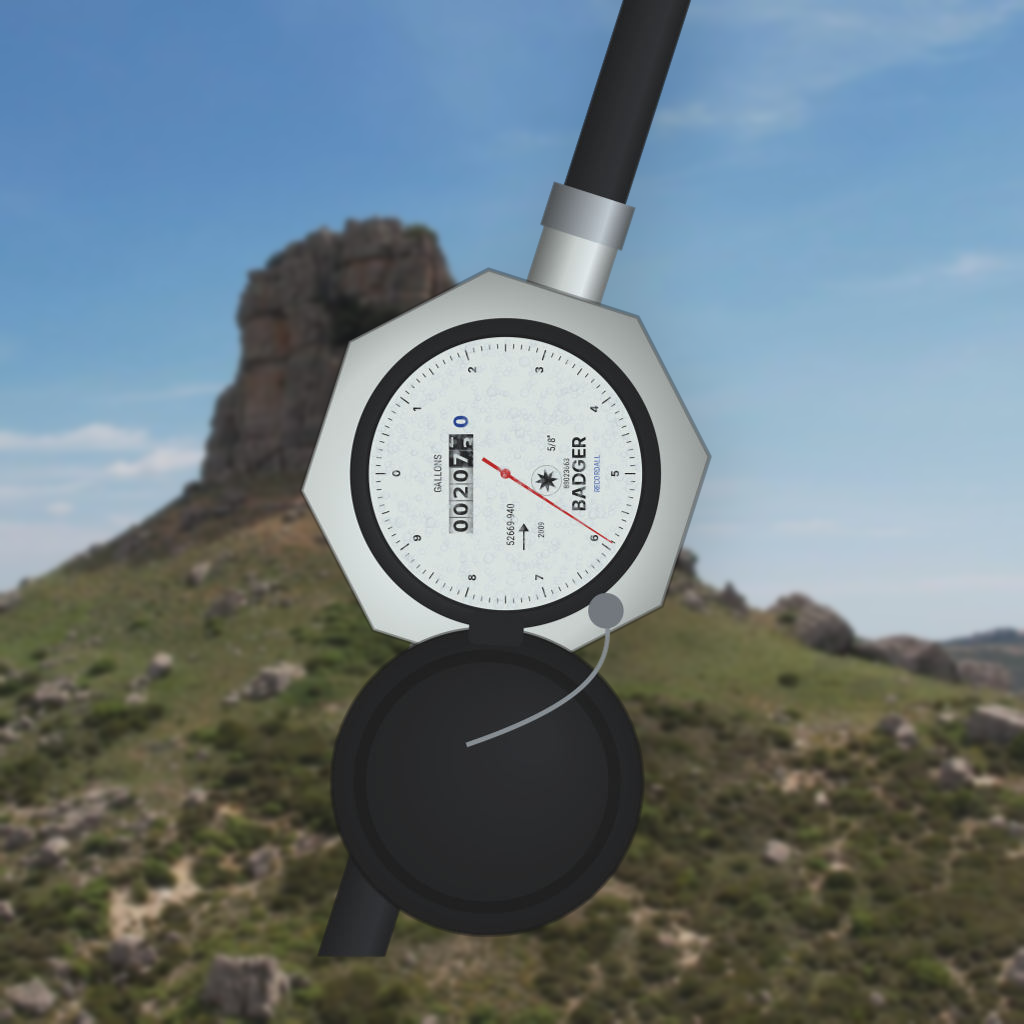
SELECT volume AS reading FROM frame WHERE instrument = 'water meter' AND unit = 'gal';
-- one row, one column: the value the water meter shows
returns 20725.9 gal
